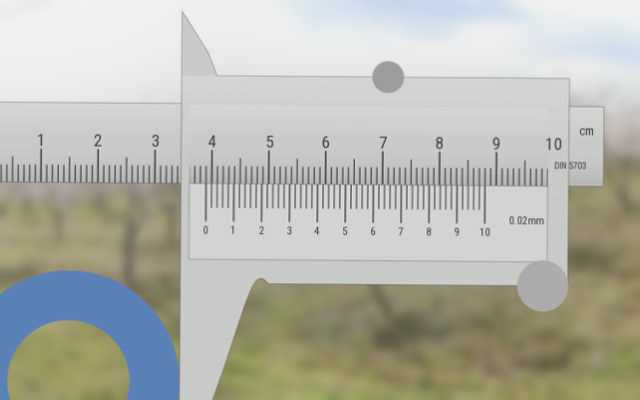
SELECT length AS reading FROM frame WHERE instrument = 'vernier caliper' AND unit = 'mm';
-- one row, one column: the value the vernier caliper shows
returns 39.0 mm
